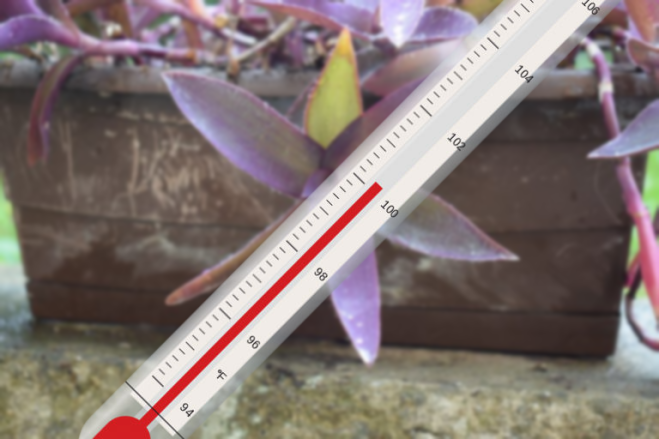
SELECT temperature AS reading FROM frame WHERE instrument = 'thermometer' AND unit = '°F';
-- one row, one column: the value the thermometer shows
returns 100.2 °F
